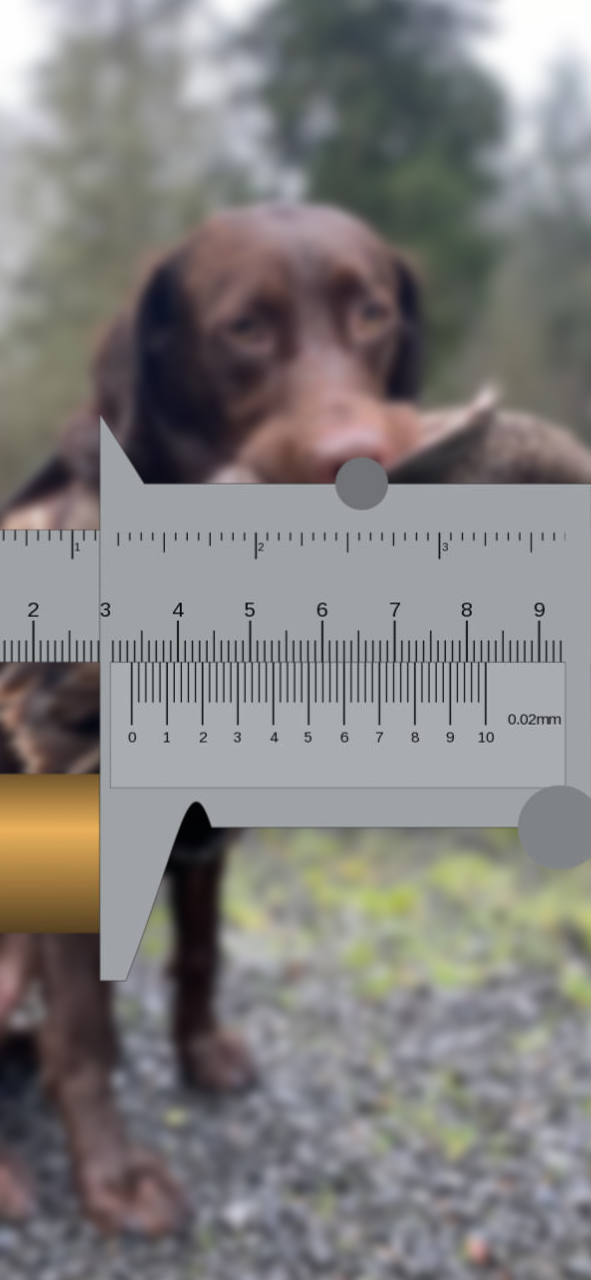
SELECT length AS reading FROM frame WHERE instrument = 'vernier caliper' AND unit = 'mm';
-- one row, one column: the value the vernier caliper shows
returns 33.6 mm
